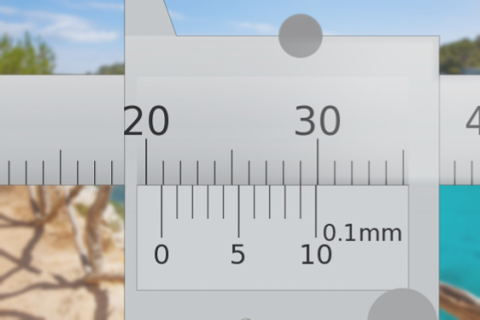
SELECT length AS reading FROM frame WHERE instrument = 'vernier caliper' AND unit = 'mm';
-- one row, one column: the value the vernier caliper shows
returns 20.9 mm
